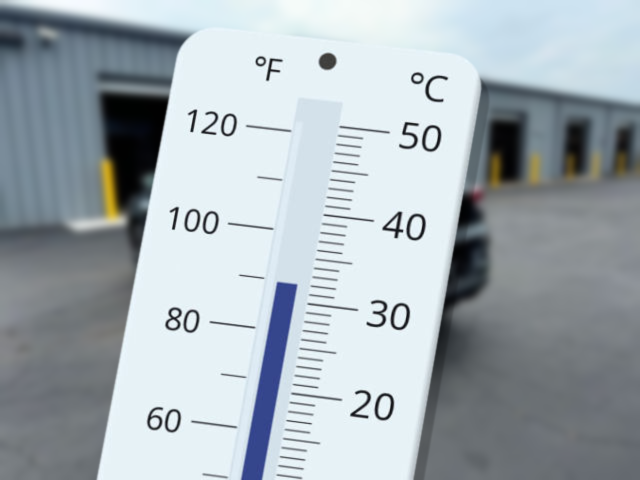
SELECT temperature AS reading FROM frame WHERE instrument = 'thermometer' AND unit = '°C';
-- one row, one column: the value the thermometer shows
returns 32 °C
